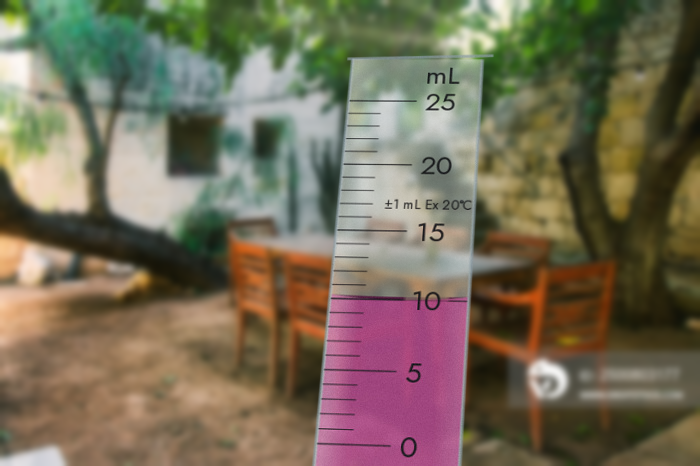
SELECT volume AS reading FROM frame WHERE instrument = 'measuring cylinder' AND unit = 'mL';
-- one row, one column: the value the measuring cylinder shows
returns 10 mL
